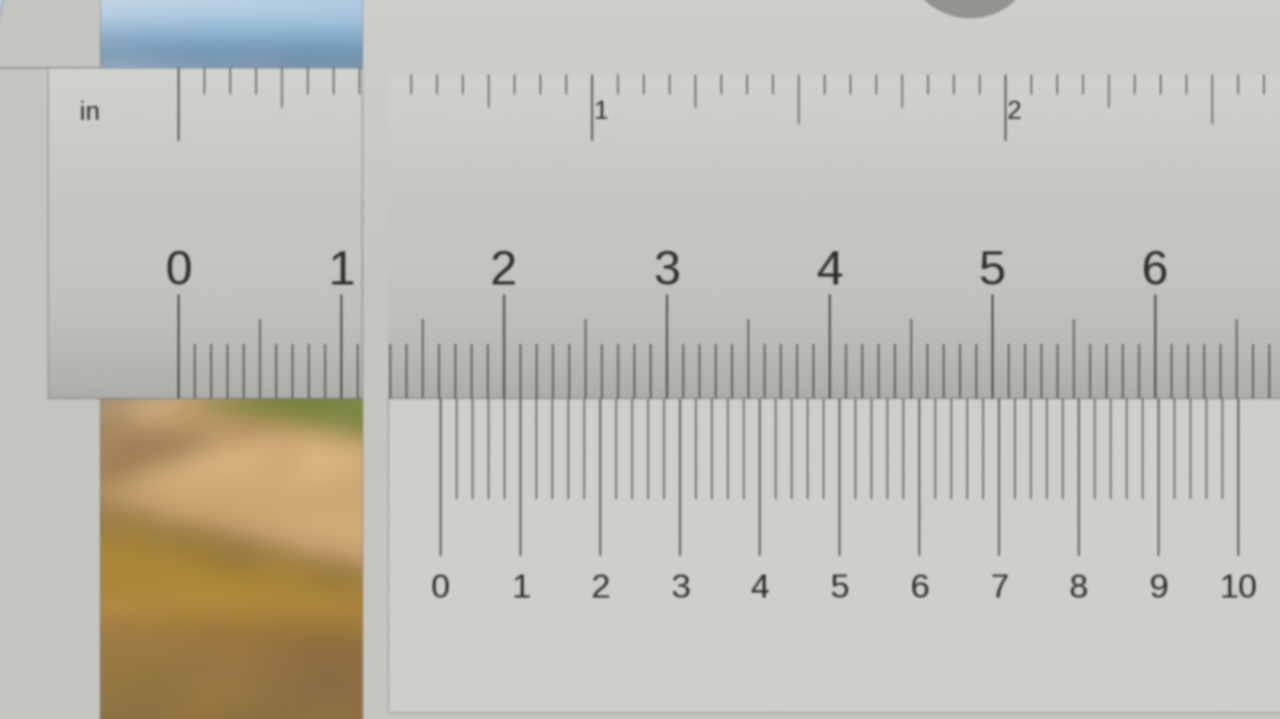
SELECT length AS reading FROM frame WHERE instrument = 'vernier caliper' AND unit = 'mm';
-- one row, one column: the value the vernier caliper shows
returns 16.1 mm
